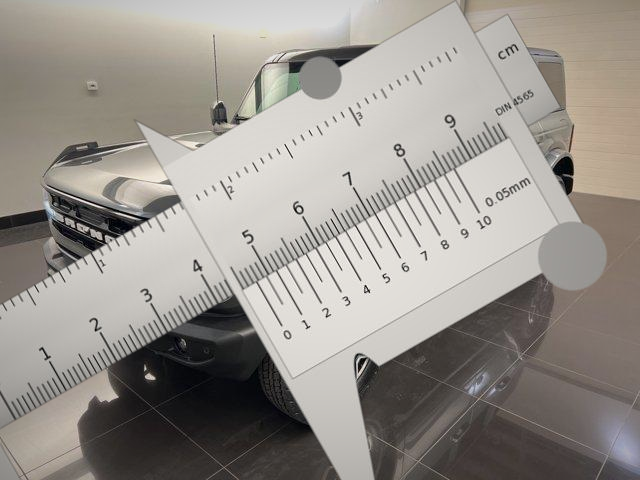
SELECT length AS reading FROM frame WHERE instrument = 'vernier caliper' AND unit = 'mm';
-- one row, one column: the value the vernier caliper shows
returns 47.6 mm
